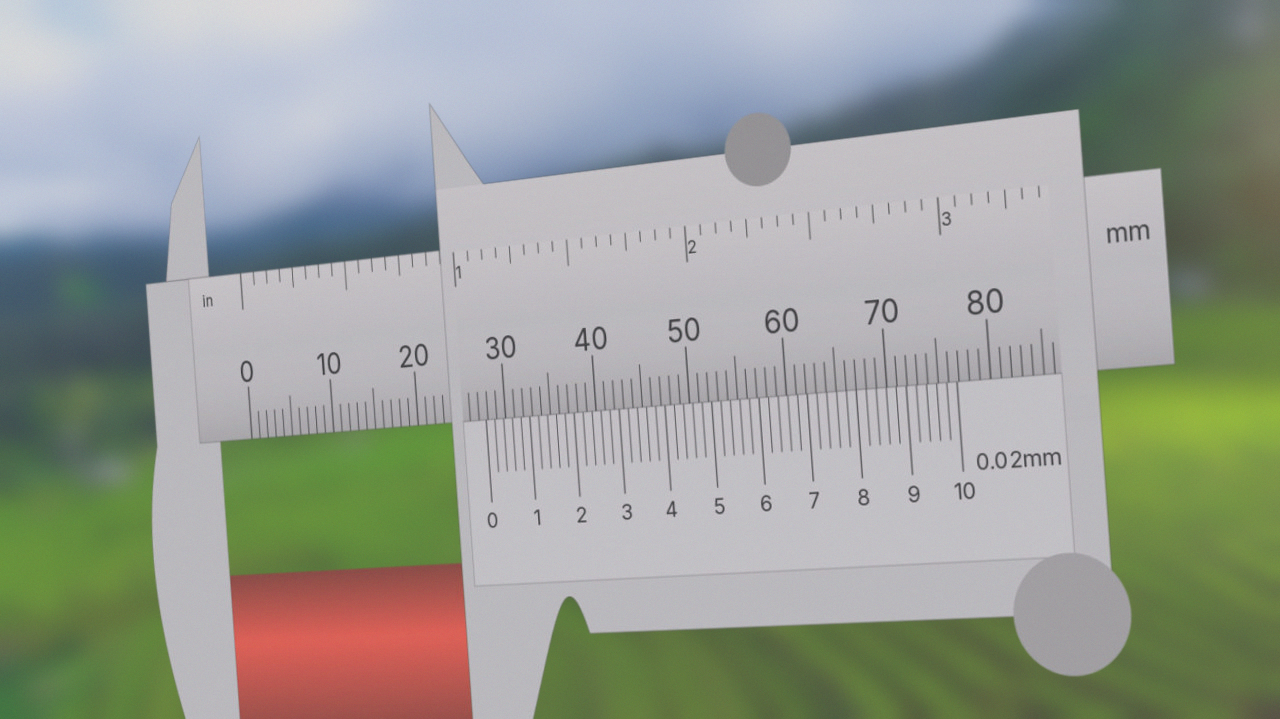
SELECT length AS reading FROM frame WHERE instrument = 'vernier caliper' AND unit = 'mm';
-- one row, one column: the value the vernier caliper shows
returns 27.8 mm
